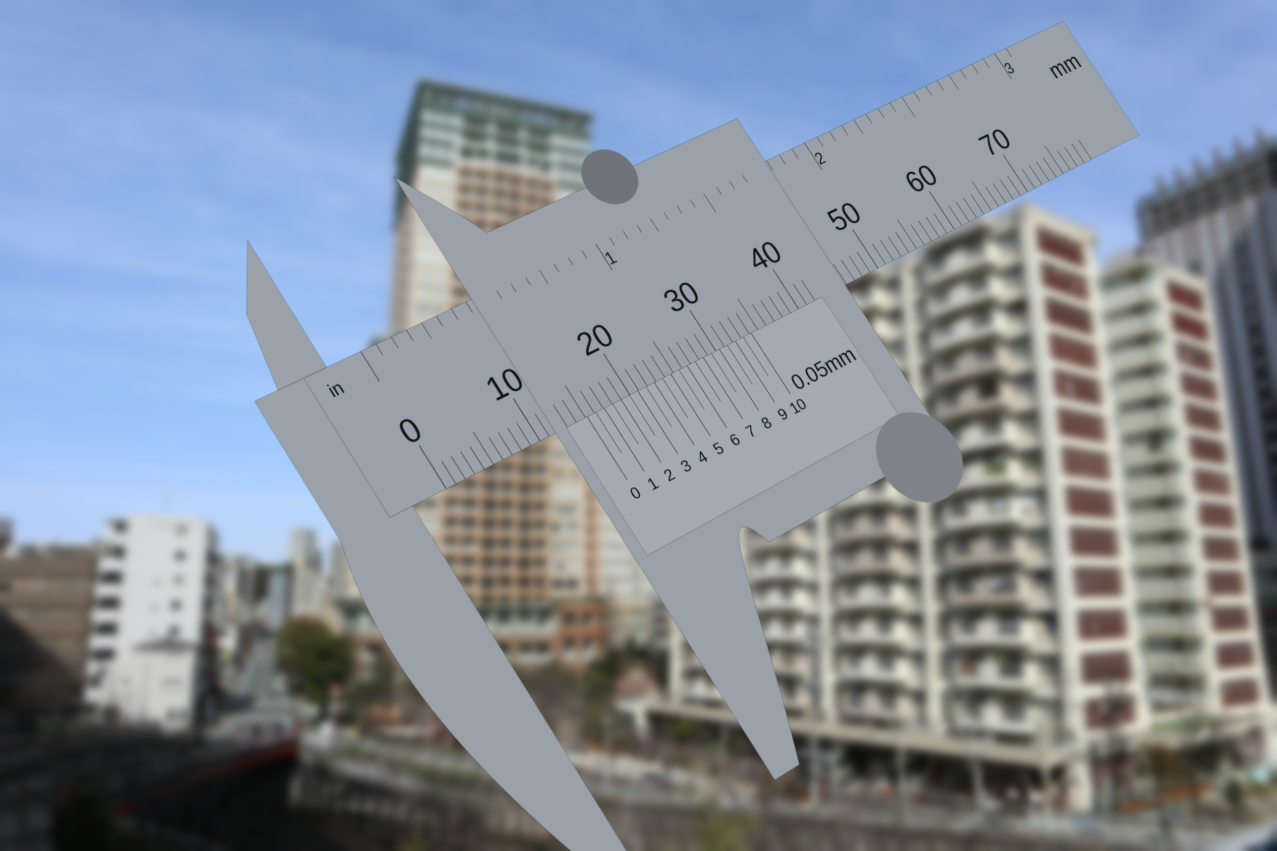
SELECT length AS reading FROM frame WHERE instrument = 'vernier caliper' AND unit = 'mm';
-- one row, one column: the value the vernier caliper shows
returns 15.2 mm
